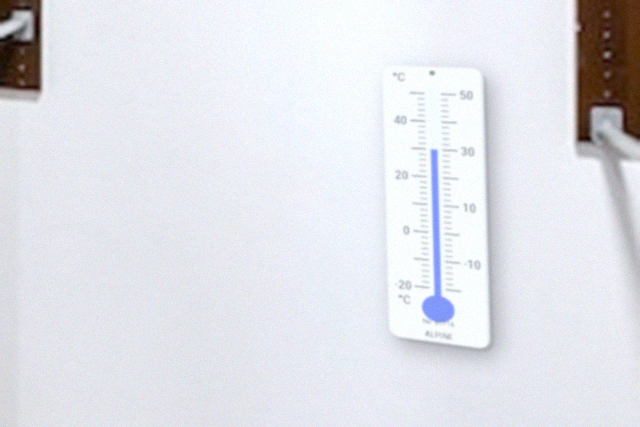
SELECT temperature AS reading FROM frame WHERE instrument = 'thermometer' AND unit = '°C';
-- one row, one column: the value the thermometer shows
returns 30 °C
